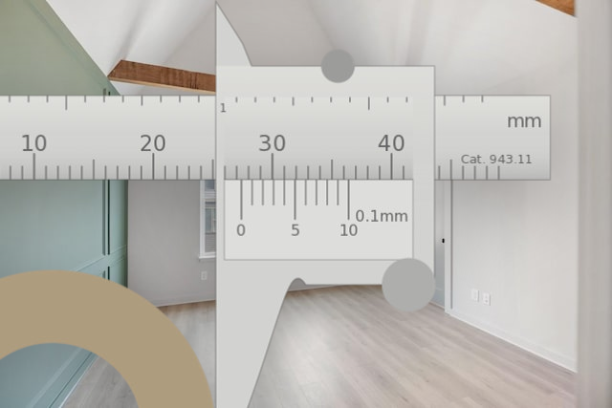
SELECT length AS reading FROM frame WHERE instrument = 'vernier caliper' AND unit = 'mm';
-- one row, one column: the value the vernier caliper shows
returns 27.4 mm
